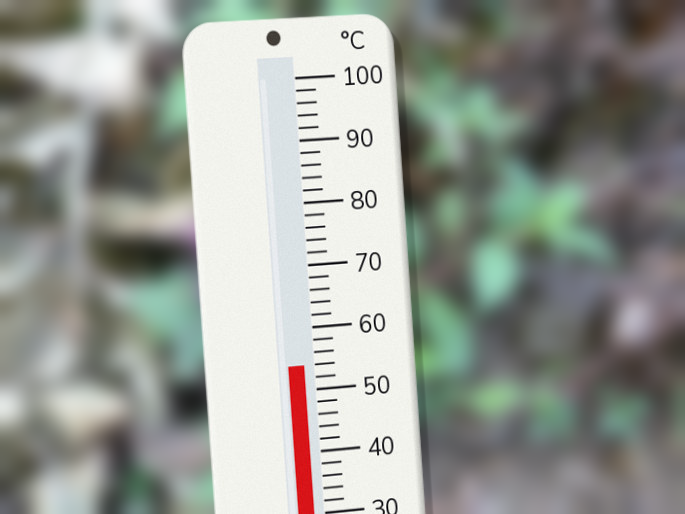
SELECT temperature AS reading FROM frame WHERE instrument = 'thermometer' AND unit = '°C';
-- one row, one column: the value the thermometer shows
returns 54 °C
